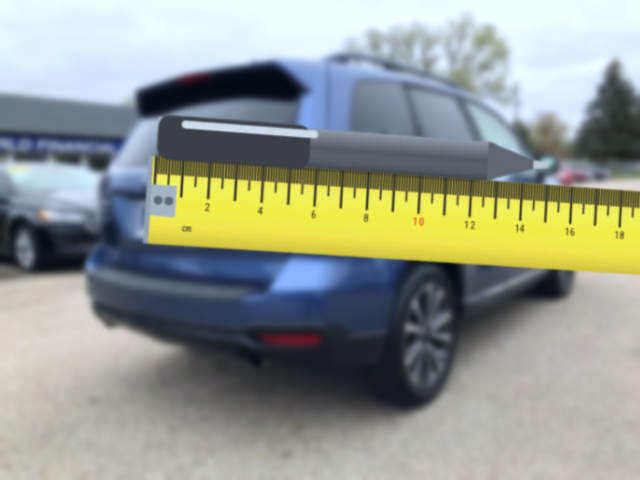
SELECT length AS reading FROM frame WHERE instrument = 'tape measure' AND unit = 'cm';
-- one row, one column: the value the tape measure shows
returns 15 cm
